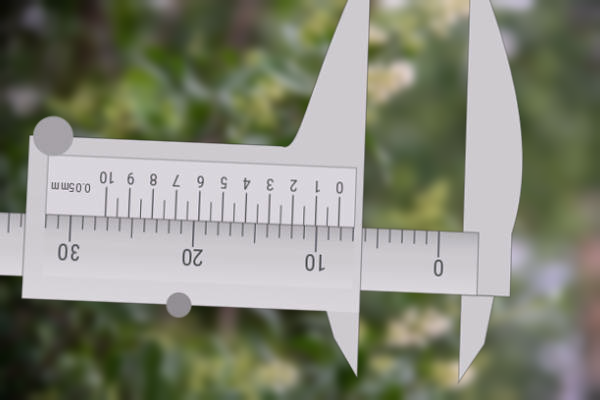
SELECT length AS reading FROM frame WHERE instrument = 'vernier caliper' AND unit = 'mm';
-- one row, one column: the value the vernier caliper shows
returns 8.2 mm
